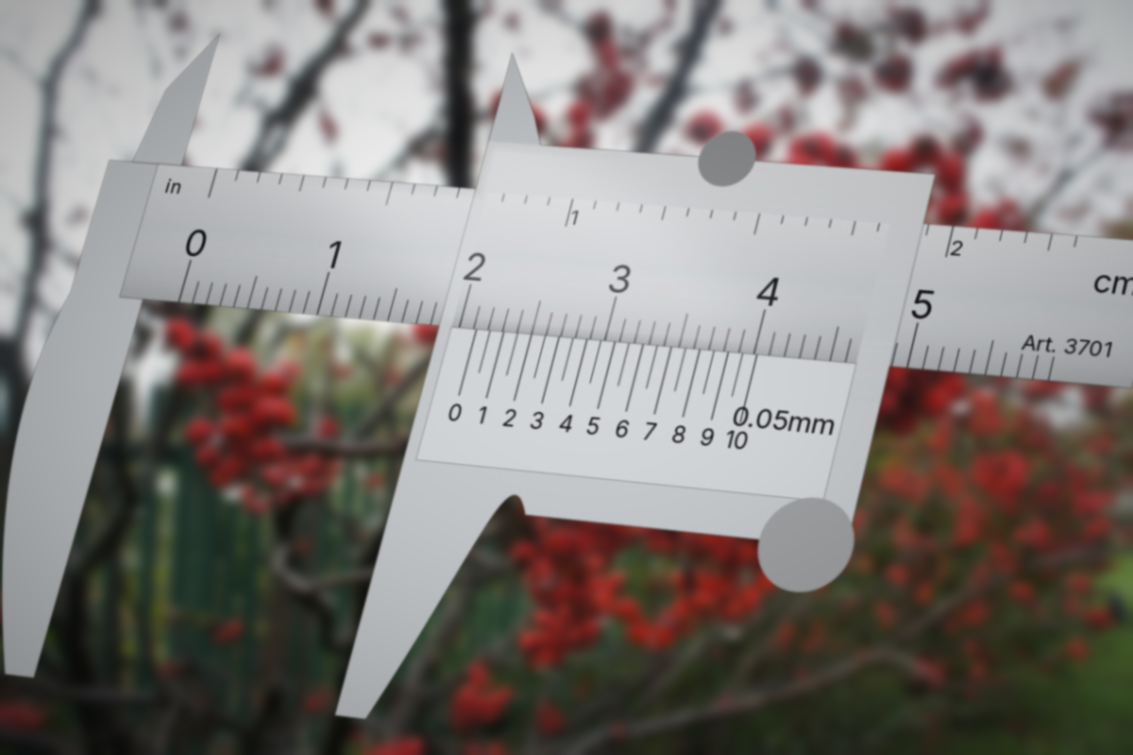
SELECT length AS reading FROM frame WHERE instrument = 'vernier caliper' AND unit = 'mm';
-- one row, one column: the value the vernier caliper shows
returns 21.2 mm
